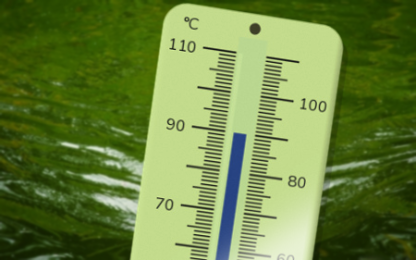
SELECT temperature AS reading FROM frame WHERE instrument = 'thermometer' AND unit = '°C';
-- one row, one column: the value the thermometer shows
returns 90 °C
